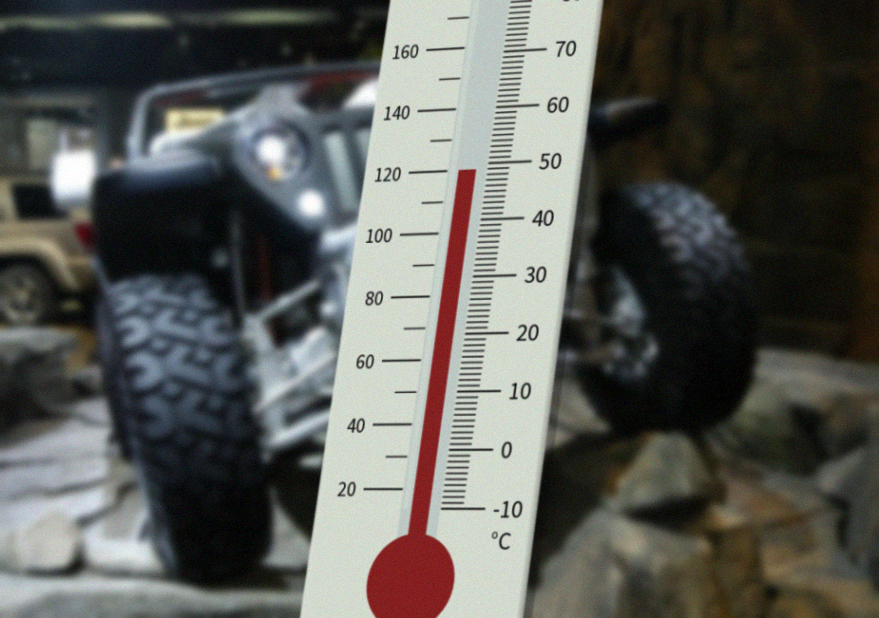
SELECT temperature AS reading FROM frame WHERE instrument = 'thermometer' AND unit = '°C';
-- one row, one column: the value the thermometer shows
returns 49 °C
